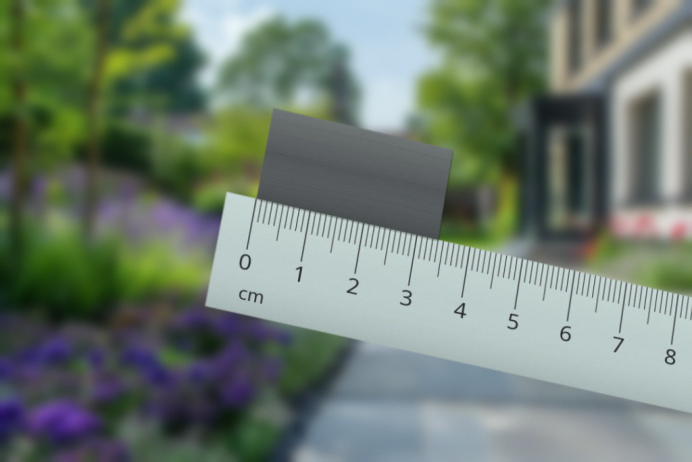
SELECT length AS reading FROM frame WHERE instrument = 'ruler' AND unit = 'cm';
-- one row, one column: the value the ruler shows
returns 3.4 cm
